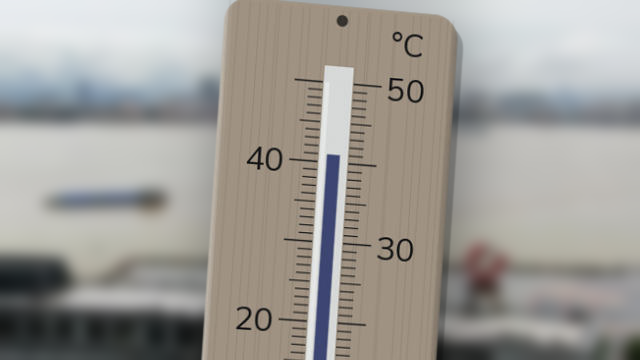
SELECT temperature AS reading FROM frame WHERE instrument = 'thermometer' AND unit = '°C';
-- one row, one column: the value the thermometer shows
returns 41 °C
